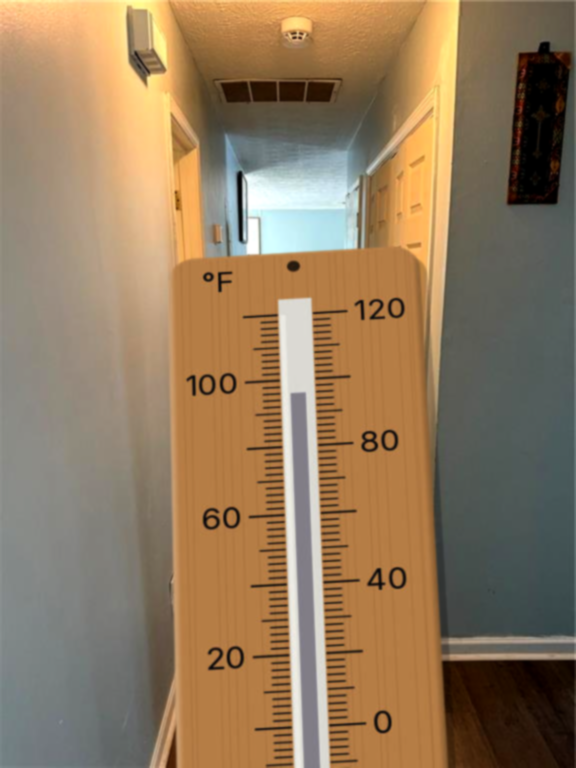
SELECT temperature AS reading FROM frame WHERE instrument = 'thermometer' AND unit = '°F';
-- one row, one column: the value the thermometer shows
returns 96 °F
